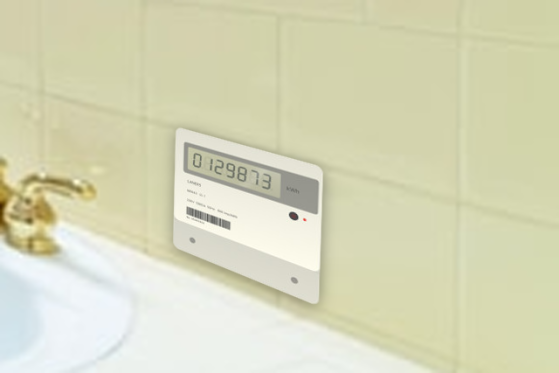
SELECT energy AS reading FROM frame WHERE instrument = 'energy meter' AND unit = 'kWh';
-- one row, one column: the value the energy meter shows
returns 129873 kWh
